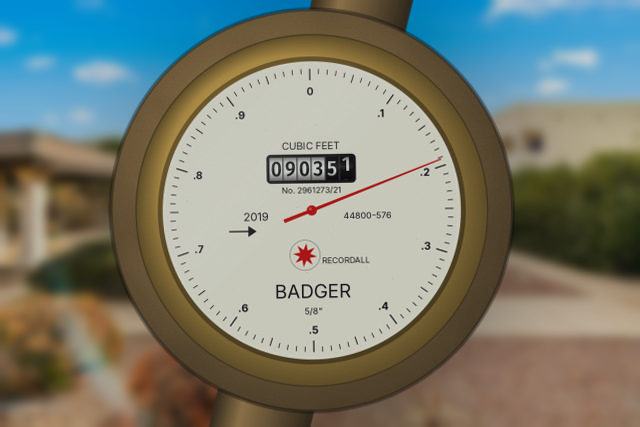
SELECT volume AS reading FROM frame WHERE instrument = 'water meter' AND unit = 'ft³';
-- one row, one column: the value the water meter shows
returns 90351.19 ft³
